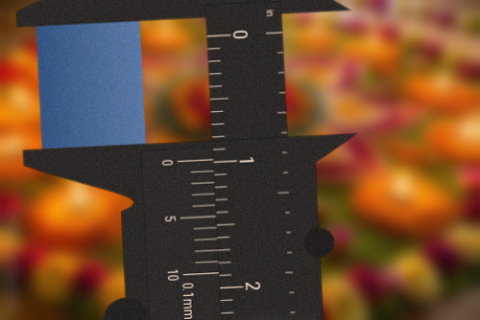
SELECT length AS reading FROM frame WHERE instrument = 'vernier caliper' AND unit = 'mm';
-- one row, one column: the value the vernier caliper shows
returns 9.8 mm
